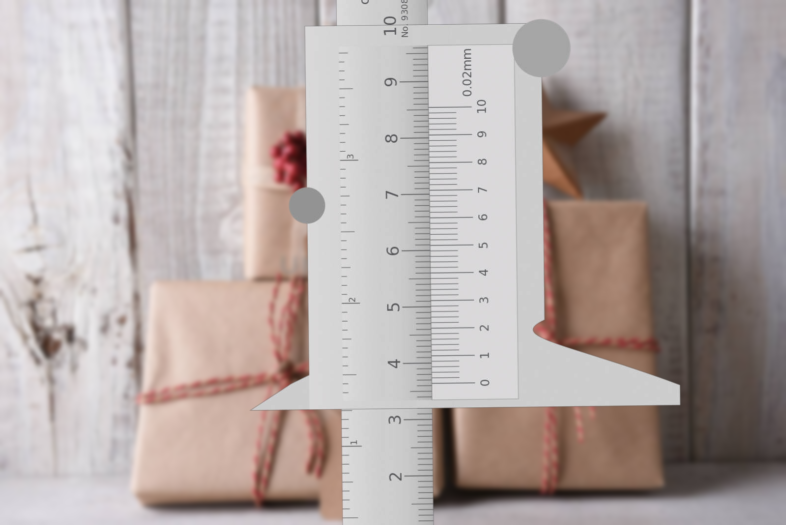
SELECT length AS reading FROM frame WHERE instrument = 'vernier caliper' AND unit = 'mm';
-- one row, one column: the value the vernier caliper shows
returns 36.4 mm
